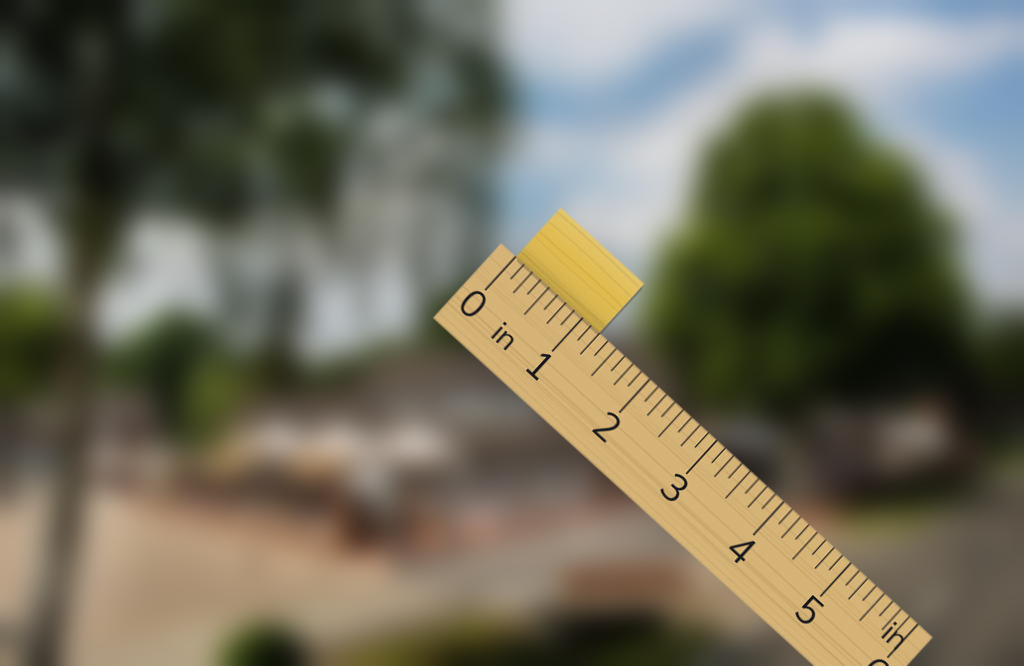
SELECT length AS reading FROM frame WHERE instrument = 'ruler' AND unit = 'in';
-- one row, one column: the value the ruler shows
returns 1.25 in
